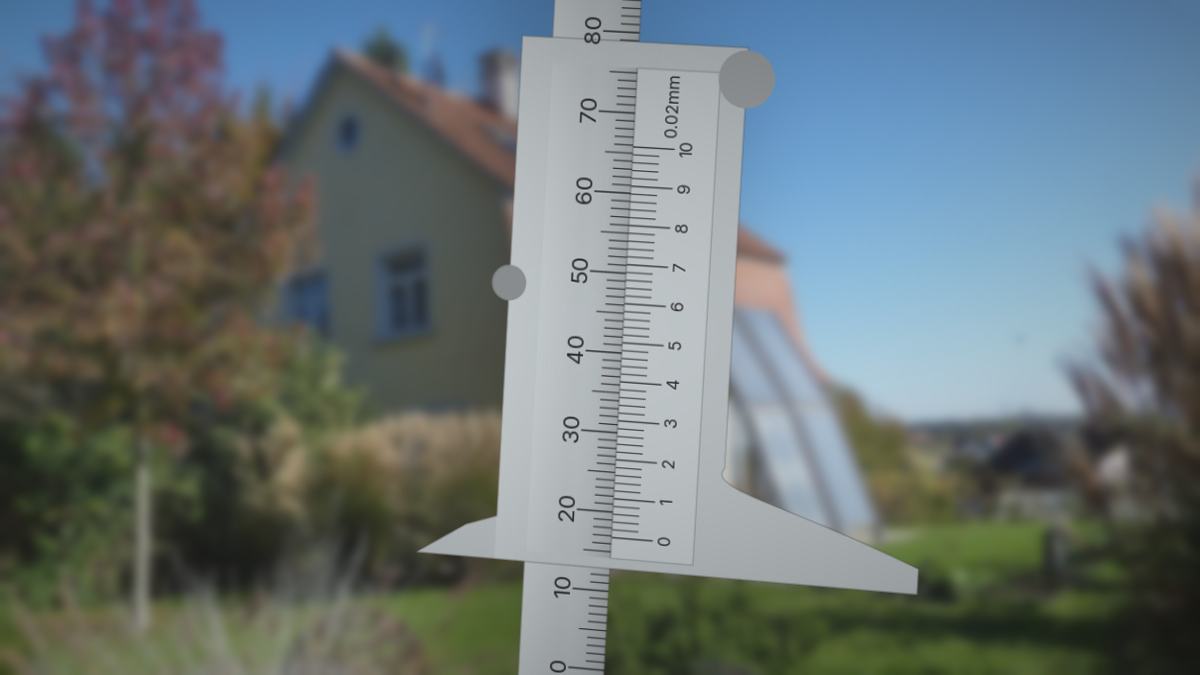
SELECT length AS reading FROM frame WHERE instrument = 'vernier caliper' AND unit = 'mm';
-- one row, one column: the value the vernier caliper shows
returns 16.8 mm
